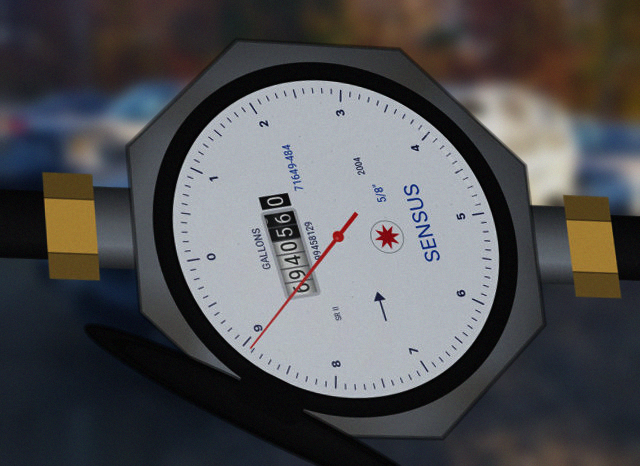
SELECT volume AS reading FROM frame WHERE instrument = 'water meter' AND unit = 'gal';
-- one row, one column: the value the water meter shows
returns 6940558.9 gal
